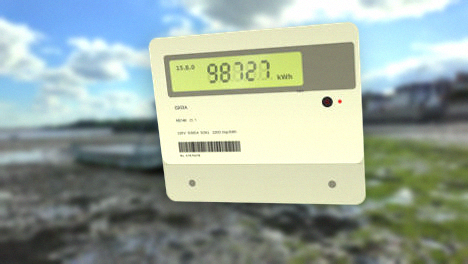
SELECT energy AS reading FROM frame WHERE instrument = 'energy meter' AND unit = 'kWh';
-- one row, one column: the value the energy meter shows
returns 98727 kWh
